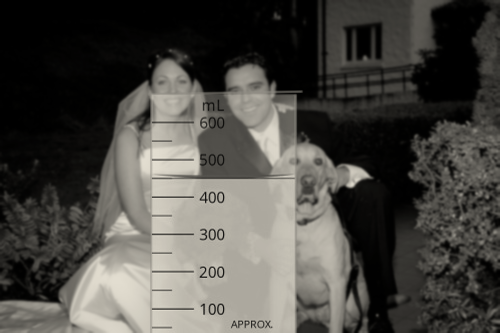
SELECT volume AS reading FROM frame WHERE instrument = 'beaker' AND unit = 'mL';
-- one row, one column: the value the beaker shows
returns 450 mL
